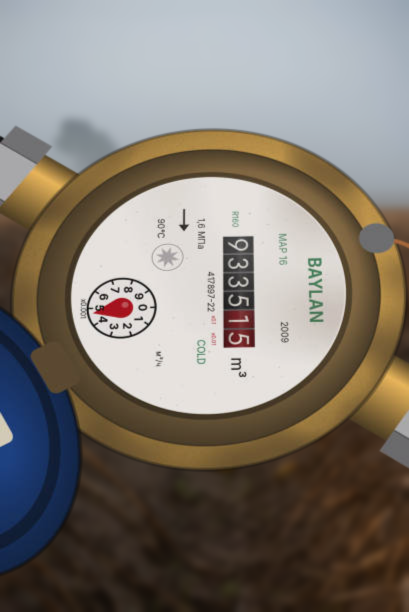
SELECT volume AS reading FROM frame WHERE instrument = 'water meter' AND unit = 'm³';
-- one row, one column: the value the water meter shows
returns 9335.154 m³
